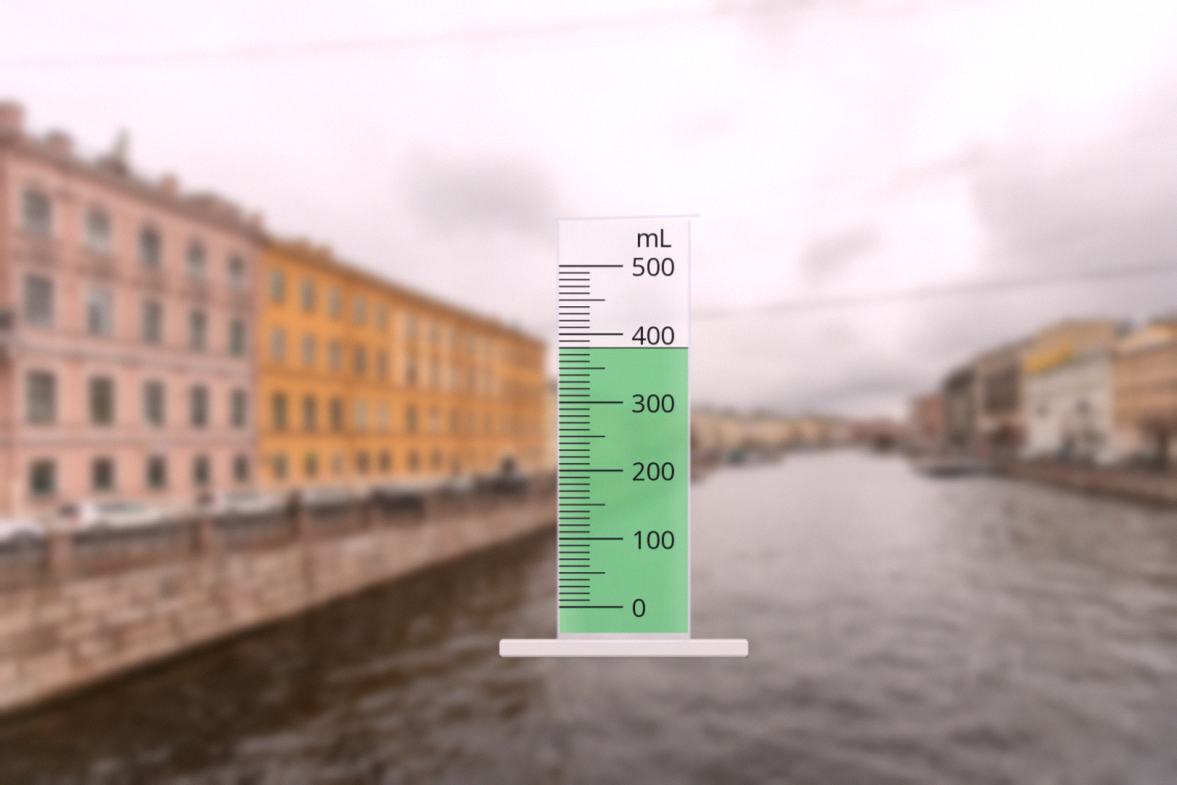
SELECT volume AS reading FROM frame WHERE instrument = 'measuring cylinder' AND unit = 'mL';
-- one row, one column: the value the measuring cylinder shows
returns 380 mL
